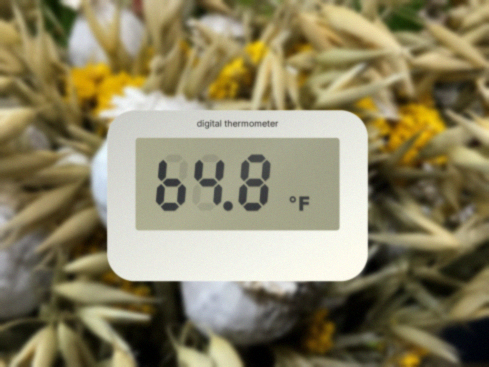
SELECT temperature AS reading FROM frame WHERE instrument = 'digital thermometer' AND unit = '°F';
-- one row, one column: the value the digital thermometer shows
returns 64.8 °F
